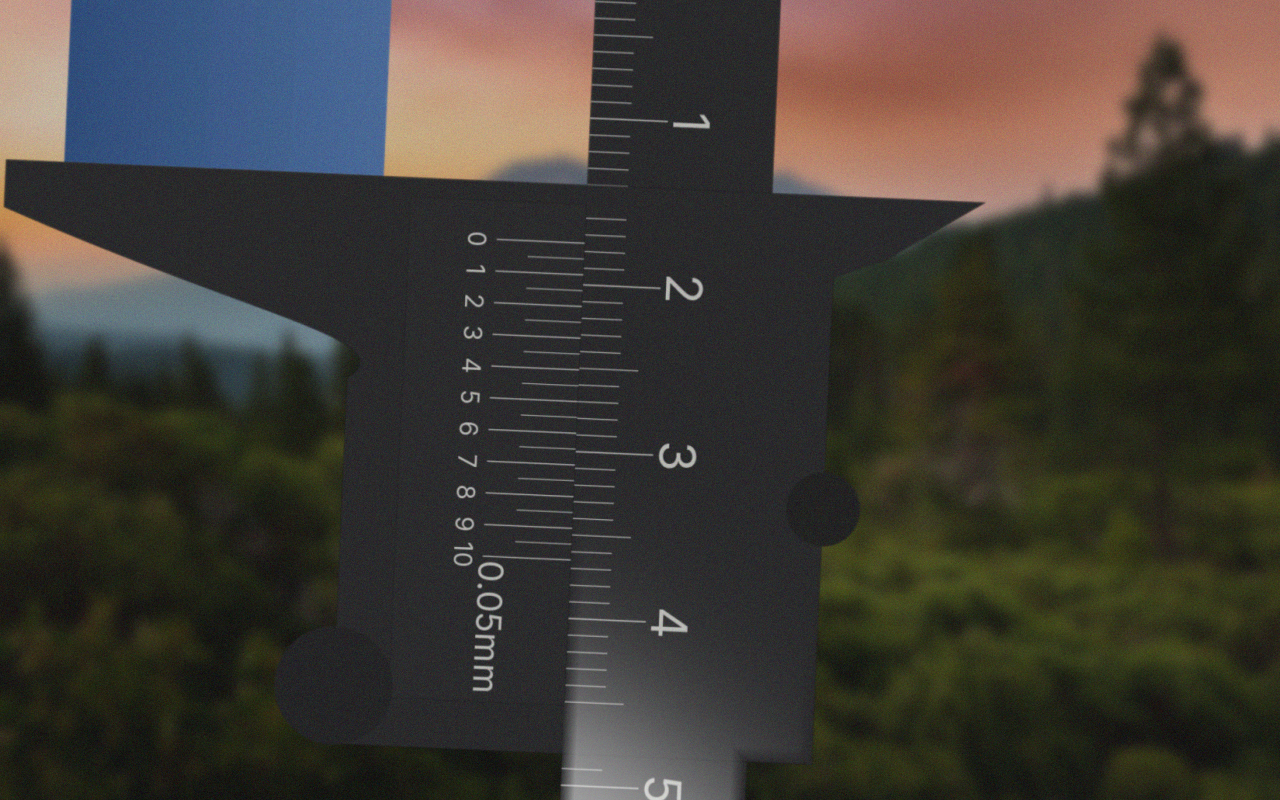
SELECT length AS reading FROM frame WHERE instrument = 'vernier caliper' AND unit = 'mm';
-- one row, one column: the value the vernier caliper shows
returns 17.5 mm
